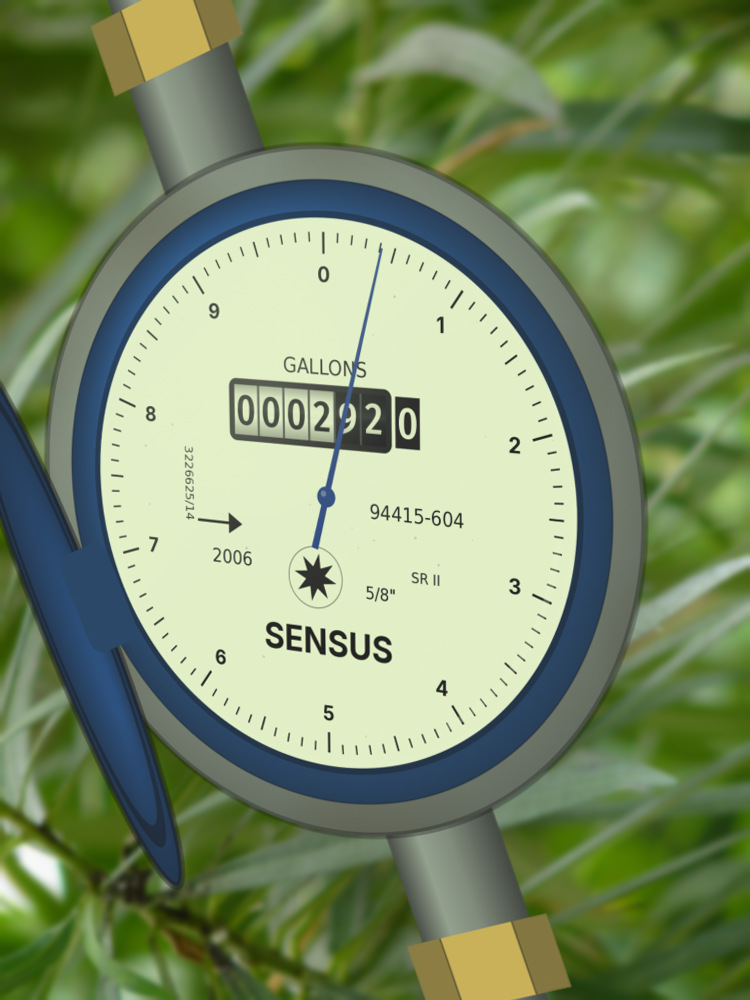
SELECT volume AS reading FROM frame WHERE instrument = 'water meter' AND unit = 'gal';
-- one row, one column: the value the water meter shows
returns 2920.4 gal
